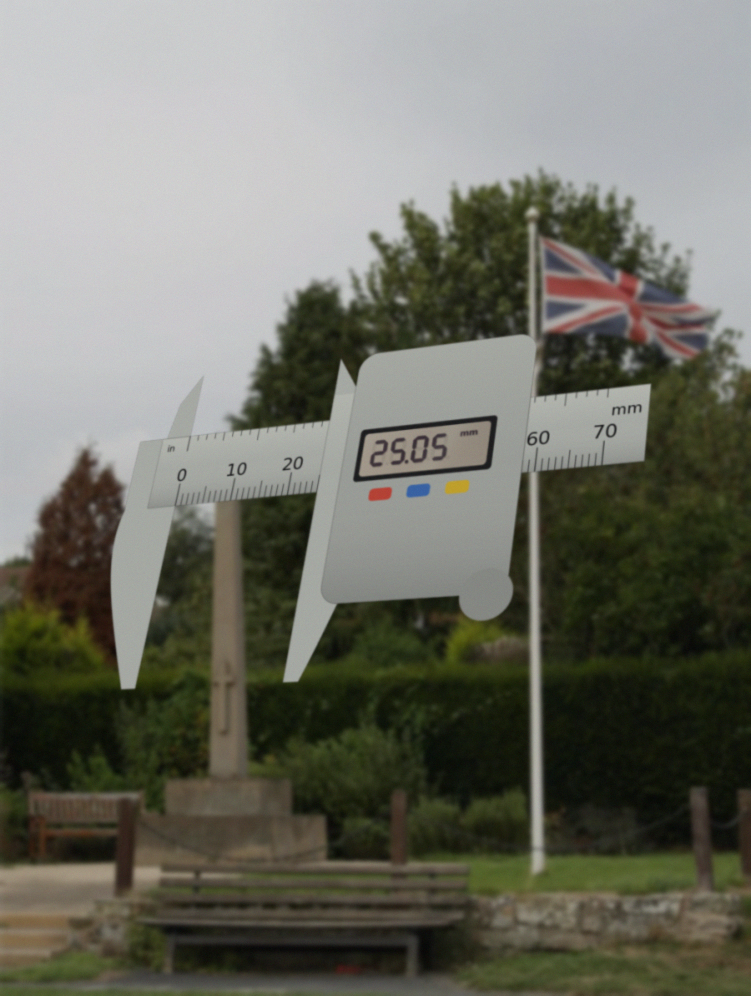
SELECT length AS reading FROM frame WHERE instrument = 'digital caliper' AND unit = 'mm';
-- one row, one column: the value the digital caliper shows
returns 25.05 mm
